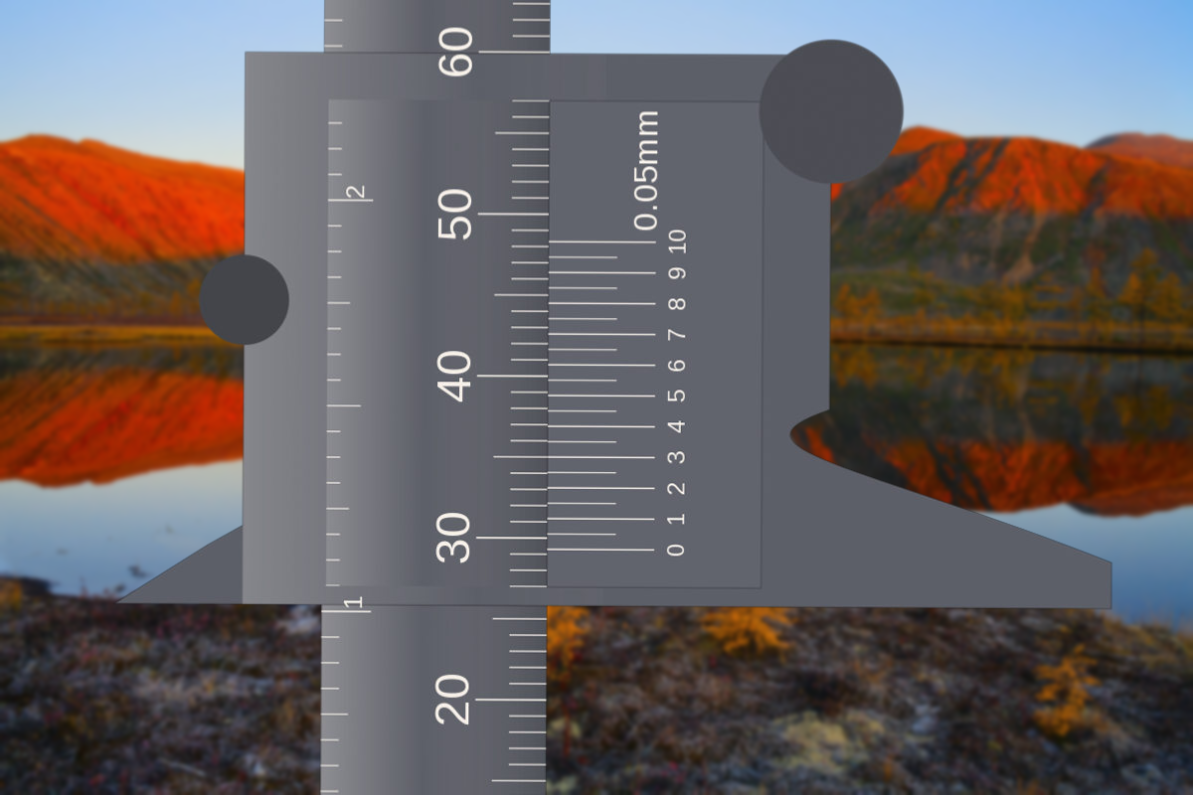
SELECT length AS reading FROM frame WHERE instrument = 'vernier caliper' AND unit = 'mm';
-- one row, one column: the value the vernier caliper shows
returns 29.3 mm
